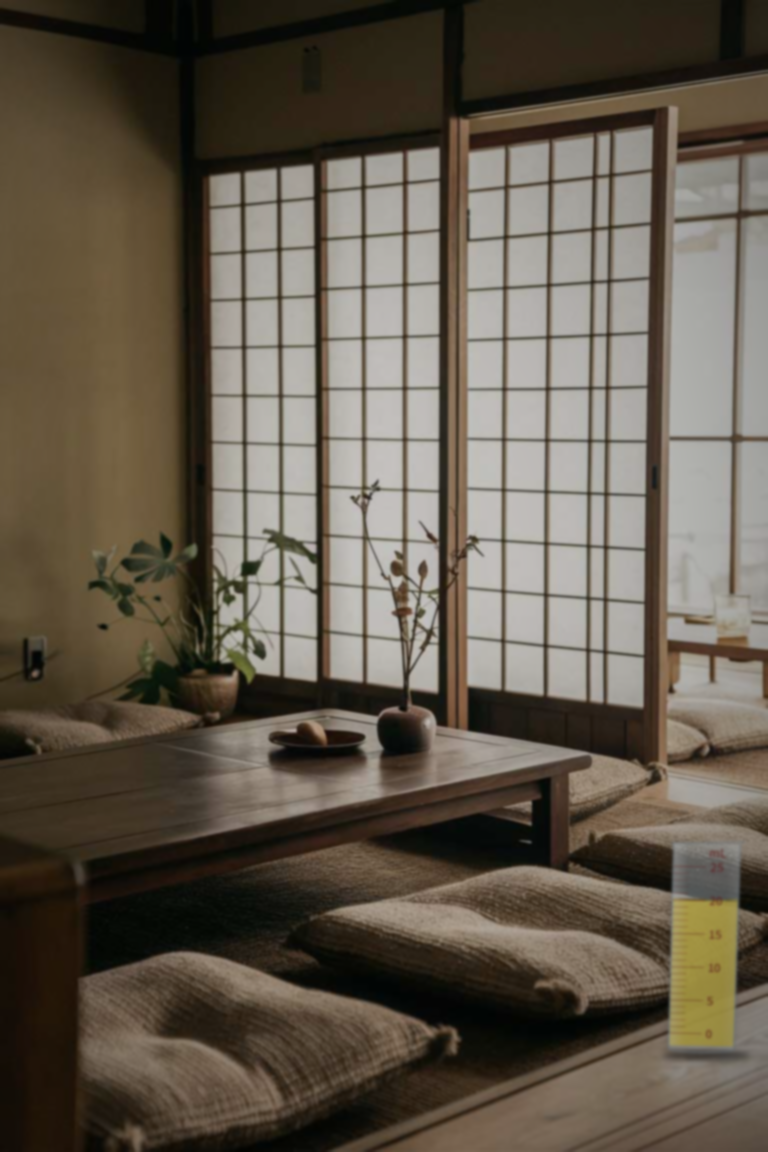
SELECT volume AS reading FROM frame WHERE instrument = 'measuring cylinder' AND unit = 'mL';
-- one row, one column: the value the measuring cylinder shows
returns 20 mL
